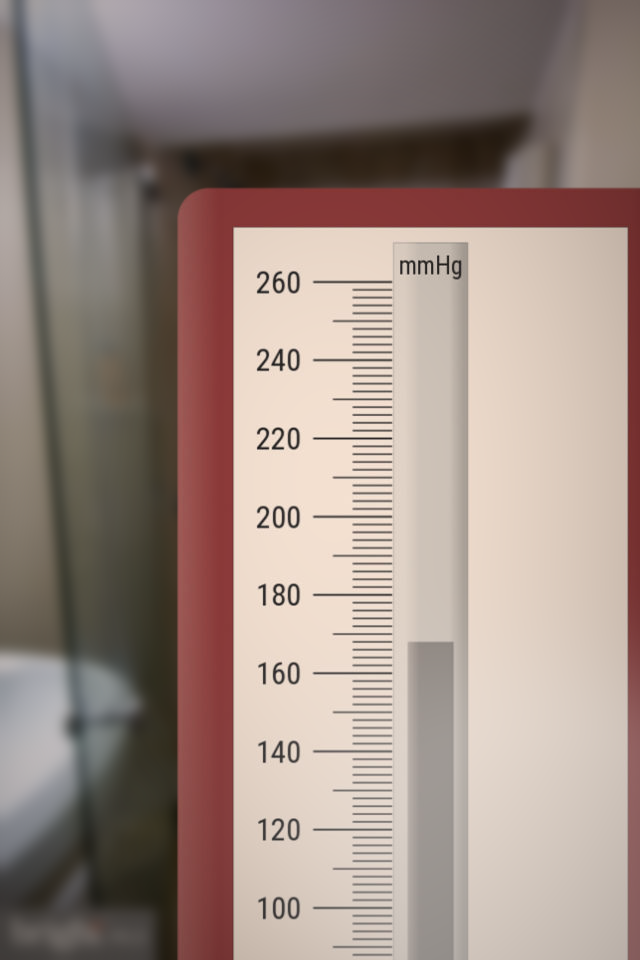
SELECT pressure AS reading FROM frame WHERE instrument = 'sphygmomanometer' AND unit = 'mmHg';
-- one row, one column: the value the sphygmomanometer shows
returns 168 mmHg
